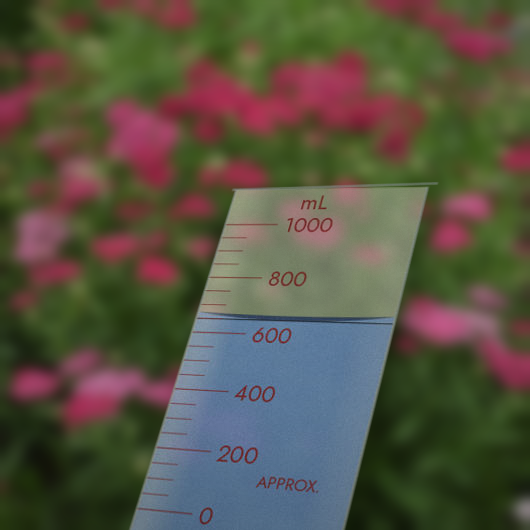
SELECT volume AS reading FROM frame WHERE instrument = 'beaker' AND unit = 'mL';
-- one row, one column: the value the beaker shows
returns 650 mL
